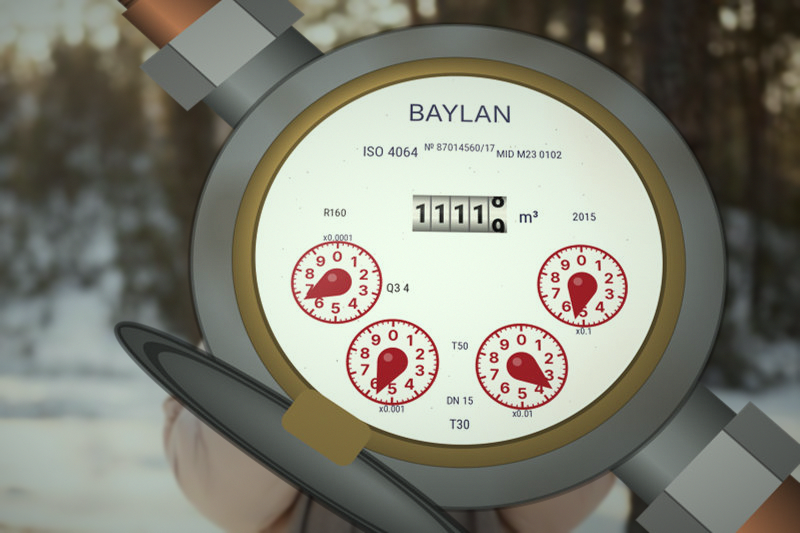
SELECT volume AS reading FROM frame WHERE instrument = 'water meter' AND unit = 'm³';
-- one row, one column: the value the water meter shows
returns 11118.5356 m³
